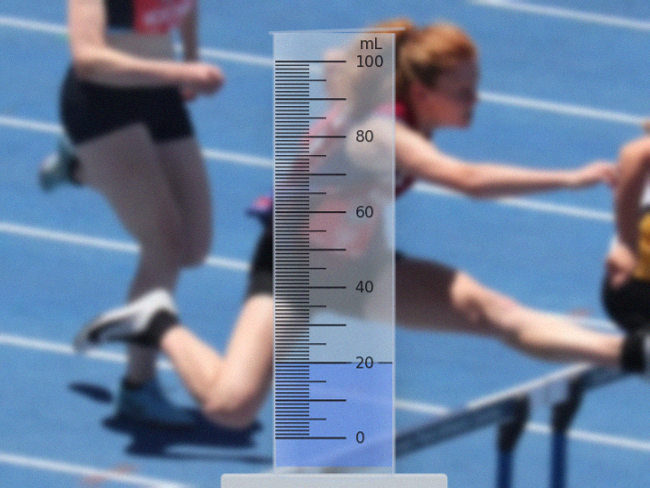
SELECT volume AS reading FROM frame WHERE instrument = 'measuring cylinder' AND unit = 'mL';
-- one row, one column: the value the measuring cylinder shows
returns 20 mL
